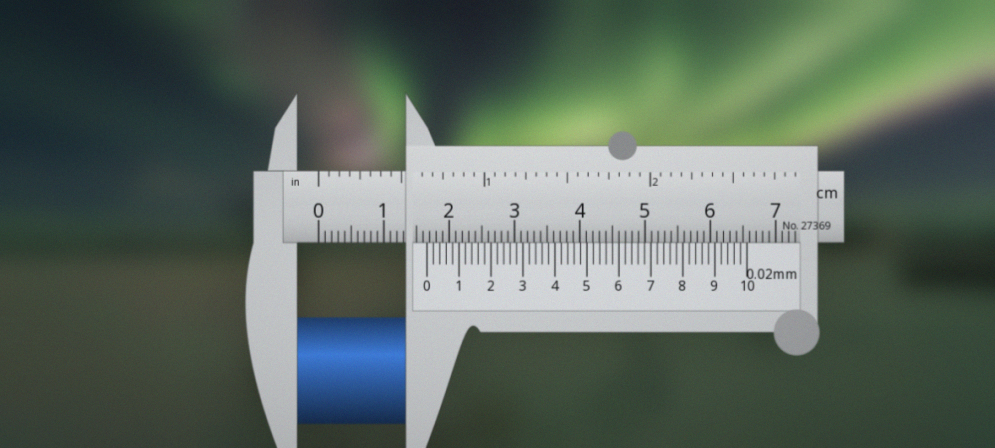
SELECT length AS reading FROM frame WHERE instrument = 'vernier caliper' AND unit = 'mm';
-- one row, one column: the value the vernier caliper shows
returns 16.6 mm
